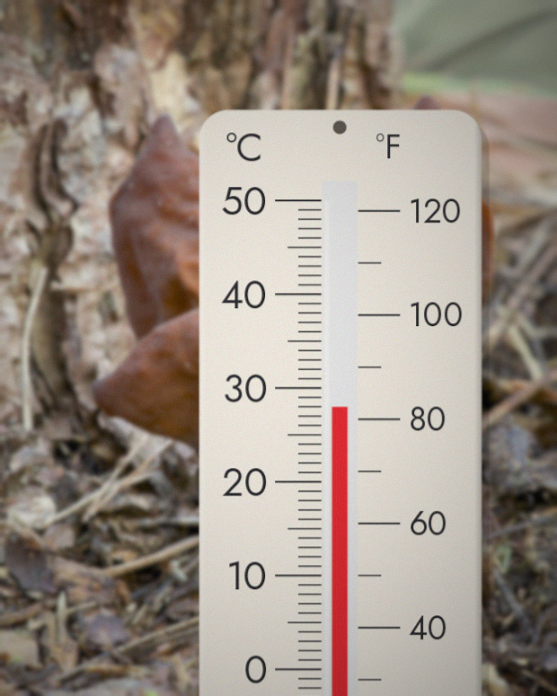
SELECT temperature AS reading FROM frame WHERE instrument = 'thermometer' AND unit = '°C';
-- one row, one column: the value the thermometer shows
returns 28 °C
